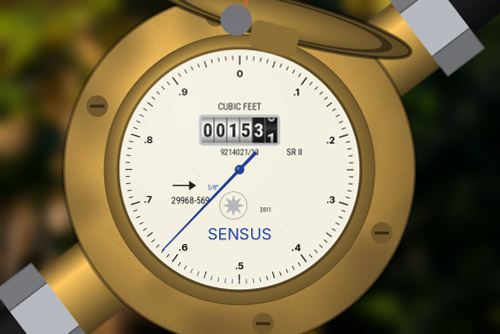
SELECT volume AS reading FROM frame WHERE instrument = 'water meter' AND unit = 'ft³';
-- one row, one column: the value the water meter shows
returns 1530.62 ft³
